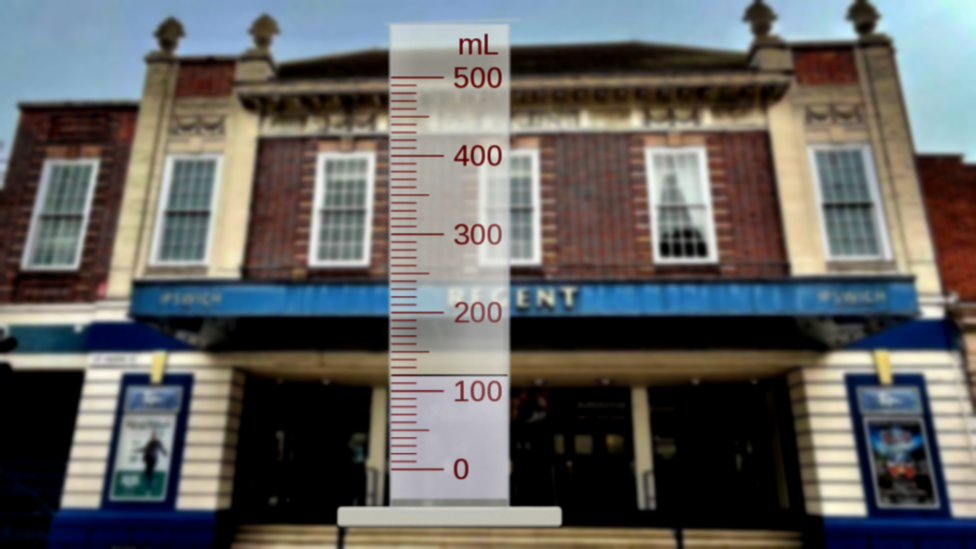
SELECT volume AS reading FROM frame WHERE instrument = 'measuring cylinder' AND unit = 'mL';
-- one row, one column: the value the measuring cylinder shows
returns 120 mL
